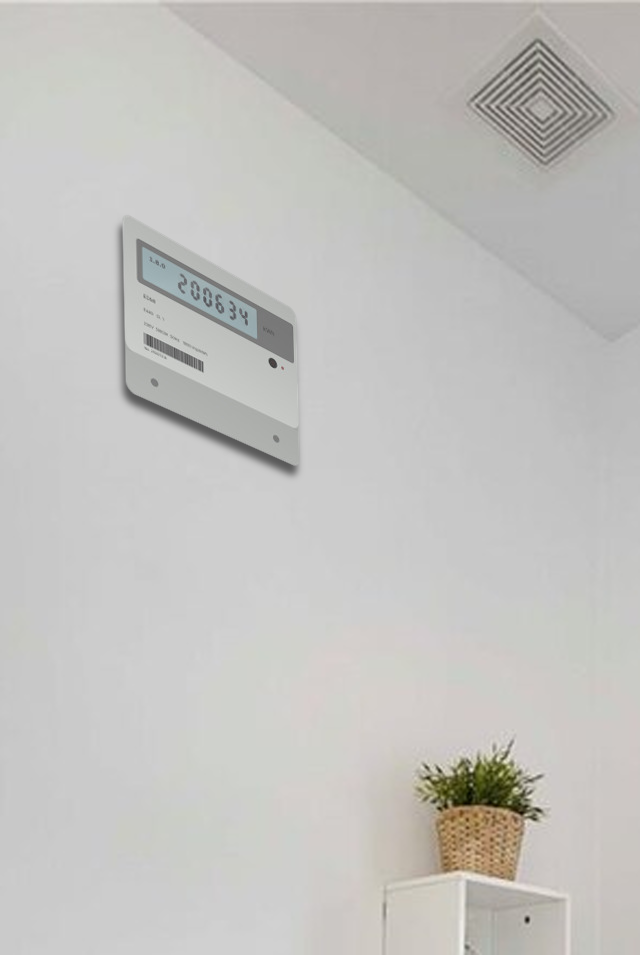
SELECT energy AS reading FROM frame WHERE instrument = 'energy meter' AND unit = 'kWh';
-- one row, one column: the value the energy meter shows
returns 200634 kWh
